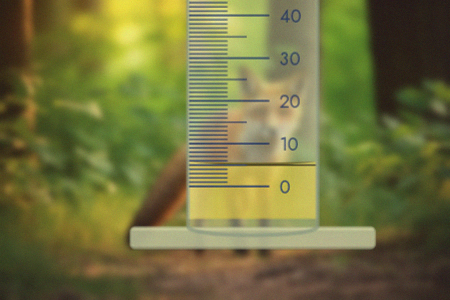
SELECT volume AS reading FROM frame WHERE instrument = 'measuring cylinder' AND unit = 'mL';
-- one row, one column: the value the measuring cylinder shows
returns 5 mL
